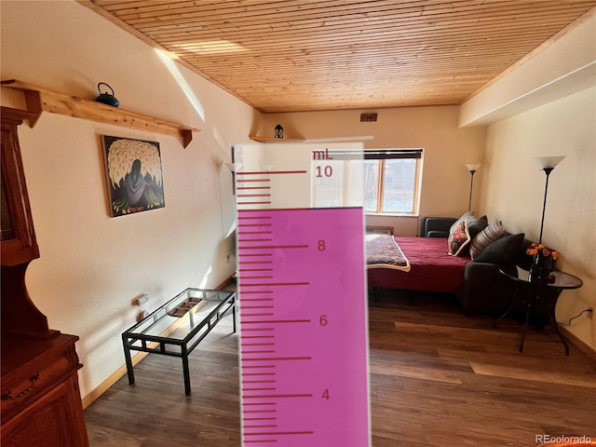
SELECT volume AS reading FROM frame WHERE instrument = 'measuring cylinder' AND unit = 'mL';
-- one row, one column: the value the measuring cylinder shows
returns 9 mL
